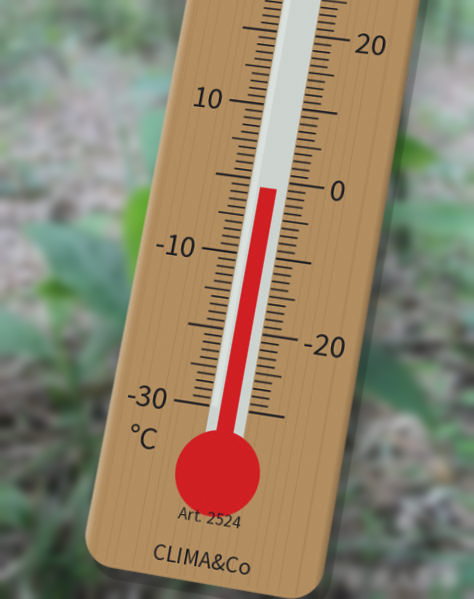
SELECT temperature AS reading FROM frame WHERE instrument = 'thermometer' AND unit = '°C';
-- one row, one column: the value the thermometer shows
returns -1 °C
